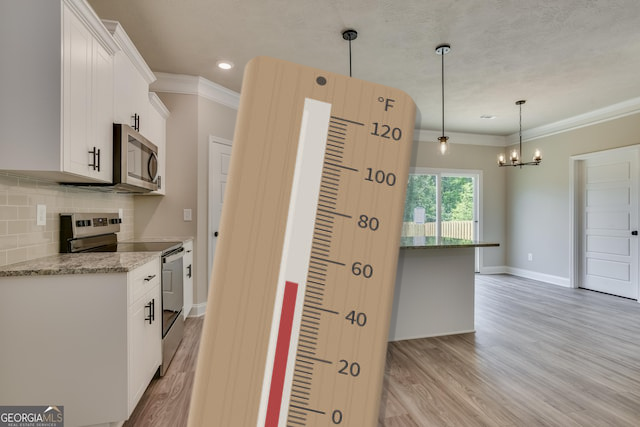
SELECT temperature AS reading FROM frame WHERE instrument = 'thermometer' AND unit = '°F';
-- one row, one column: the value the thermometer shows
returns 48 °F
